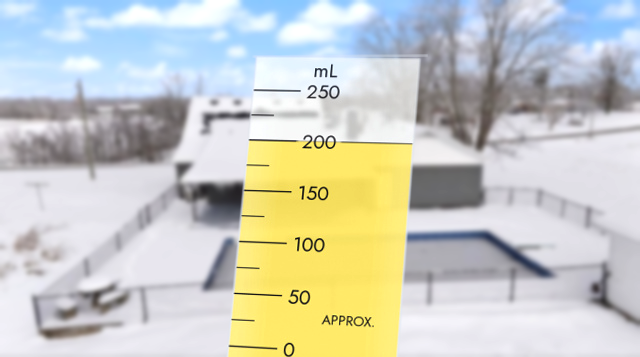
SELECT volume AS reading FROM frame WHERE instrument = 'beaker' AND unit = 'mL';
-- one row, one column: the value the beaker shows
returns 200 mL
